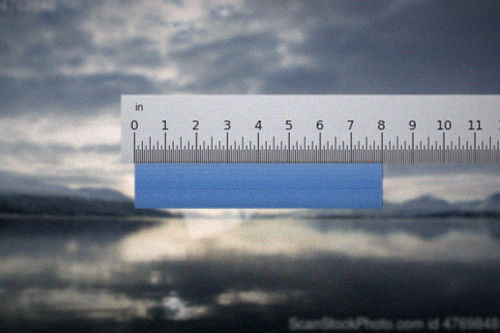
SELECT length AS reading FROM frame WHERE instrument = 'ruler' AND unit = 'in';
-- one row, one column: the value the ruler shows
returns 8 in
